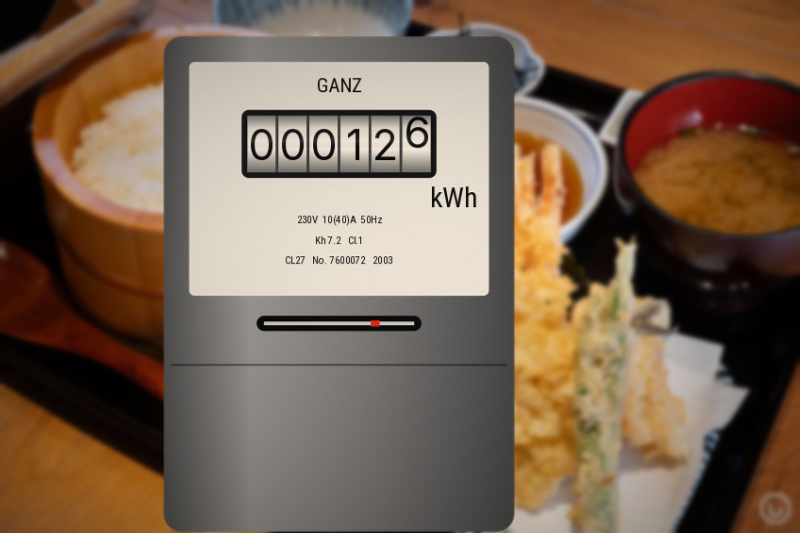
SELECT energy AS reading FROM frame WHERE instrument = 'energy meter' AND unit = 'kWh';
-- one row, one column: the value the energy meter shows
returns 126 kWh
